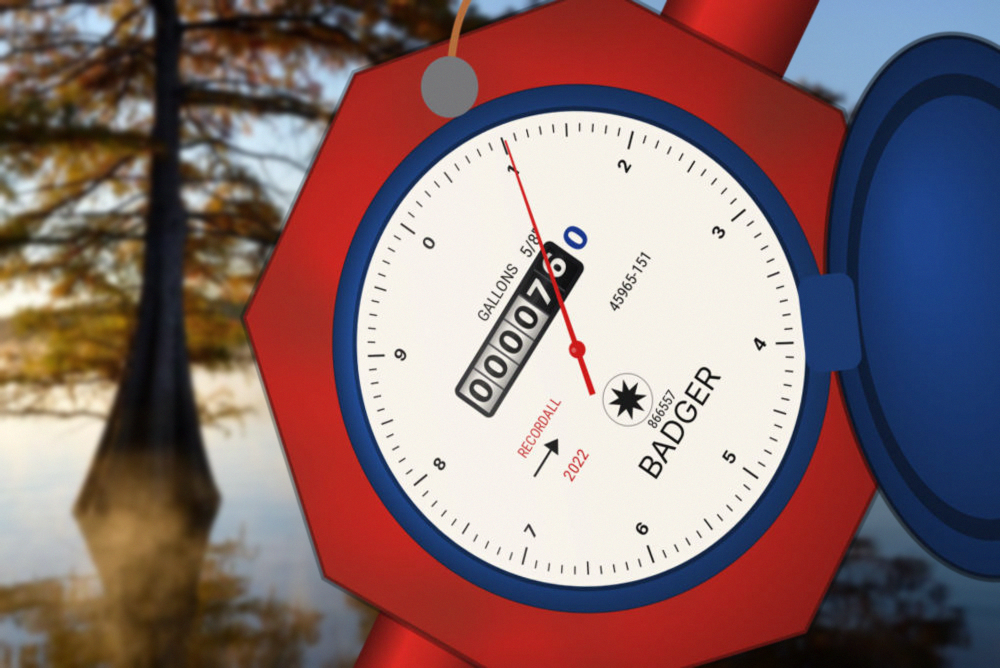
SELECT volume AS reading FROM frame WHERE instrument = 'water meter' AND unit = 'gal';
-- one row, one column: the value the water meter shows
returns 761.0 gal
